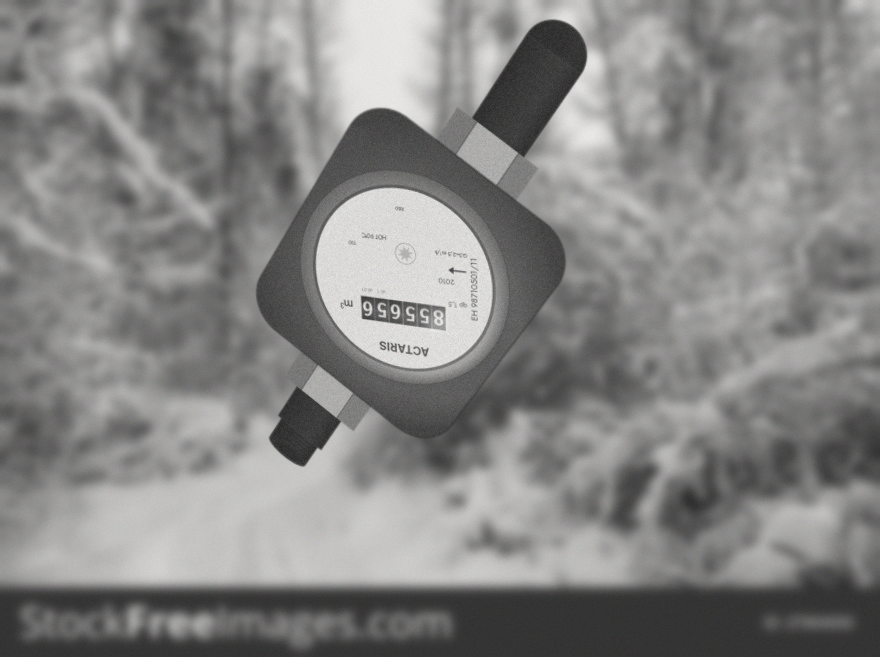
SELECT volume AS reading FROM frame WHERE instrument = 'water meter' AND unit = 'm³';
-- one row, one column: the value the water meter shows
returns 8556.56 m³
